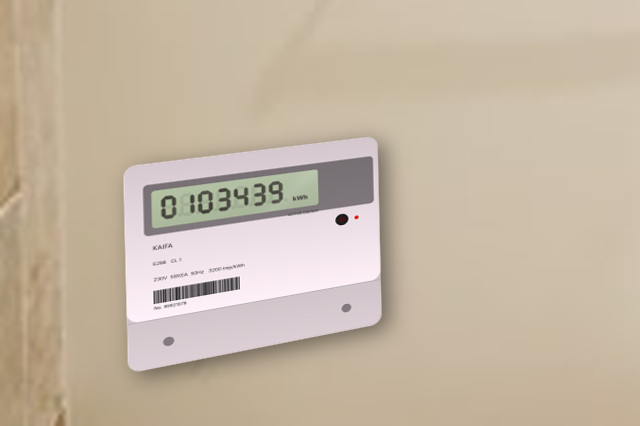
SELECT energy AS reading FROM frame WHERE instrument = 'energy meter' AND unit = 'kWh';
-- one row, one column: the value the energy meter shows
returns 103439 kWh
